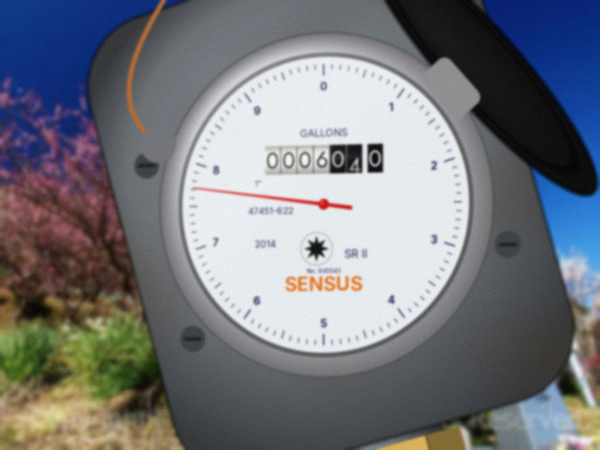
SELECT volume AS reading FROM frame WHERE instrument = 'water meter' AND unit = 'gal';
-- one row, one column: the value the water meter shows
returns 6037.7 gal
